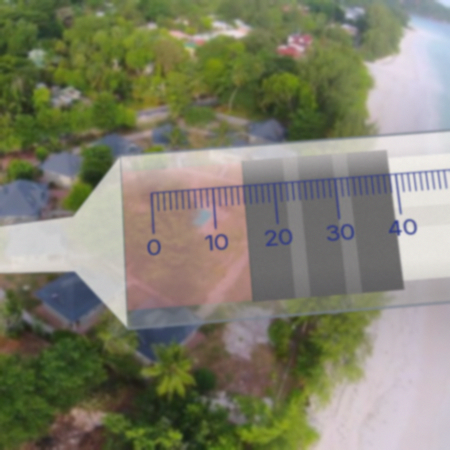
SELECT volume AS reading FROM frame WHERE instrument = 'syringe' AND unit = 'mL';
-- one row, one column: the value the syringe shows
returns 15 mL
